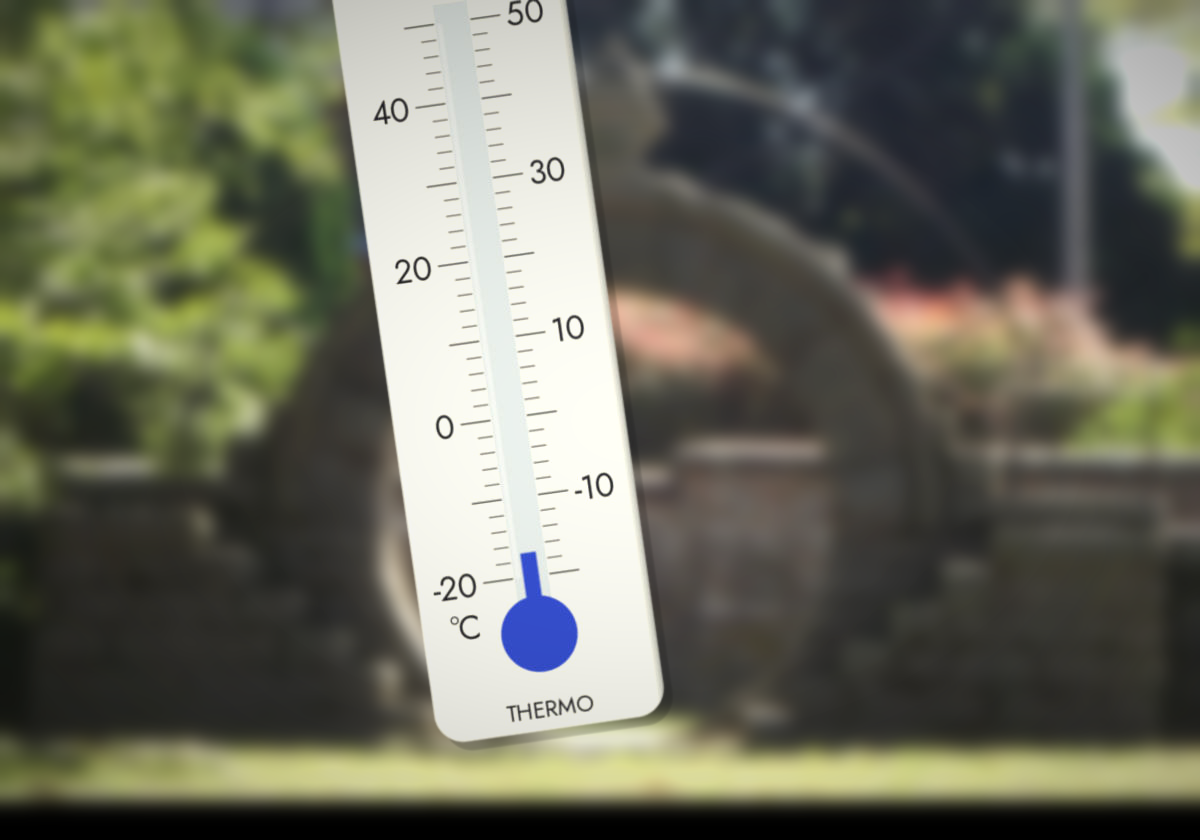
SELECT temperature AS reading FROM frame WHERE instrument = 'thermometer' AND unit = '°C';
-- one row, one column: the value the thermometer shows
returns -17 °C
